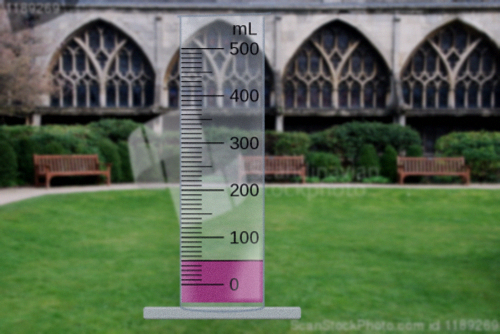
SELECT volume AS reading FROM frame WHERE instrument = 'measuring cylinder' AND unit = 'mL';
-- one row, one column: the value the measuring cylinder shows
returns 50 mL
